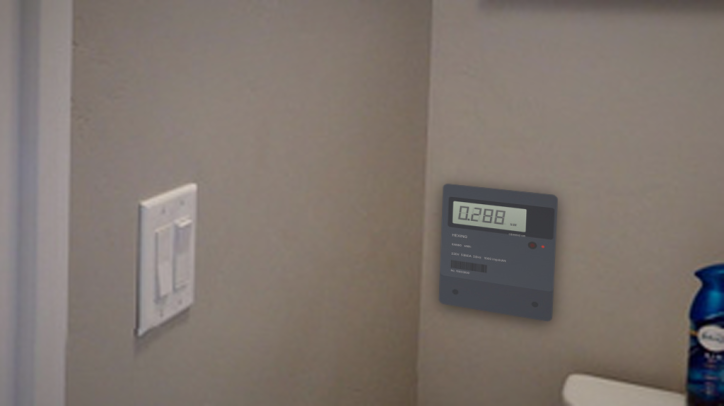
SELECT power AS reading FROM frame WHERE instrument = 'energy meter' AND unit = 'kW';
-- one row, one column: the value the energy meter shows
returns 0.288 kW
